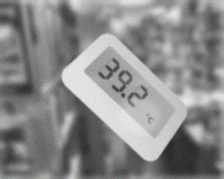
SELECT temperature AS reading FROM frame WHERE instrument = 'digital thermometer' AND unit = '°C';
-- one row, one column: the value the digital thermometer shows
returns 39.2 °C
